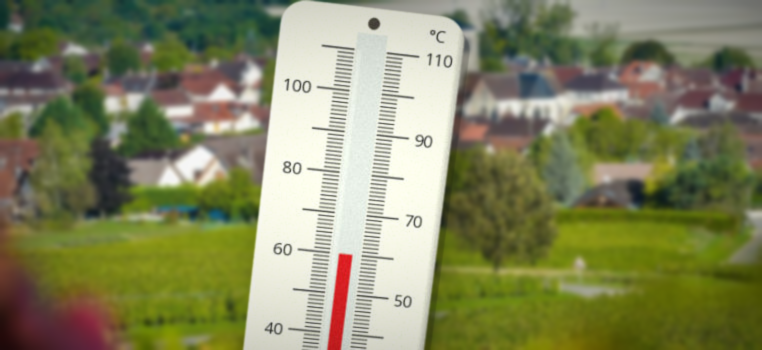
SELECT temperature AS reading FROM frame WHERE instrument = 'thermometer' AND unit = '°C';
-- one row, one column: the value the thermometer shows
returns 60 °C
